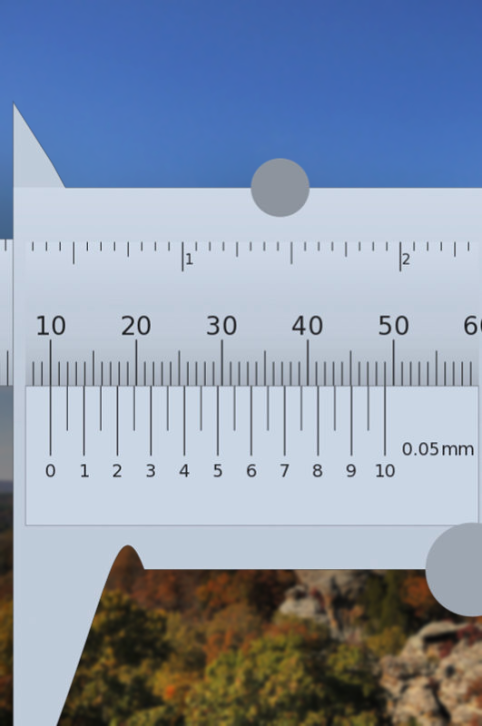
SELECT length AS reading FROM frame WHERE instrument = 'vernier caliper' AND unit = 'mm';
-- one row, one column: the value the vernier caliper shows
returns 10.0 mm
